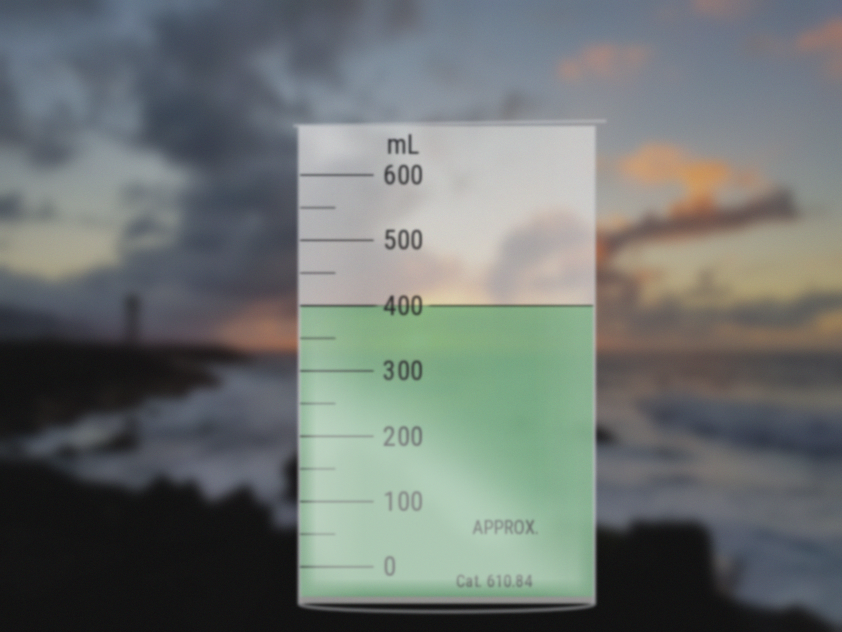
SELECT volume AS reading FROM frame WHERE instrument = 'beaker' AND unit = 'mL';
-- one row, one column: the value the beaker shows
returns 400 mL
